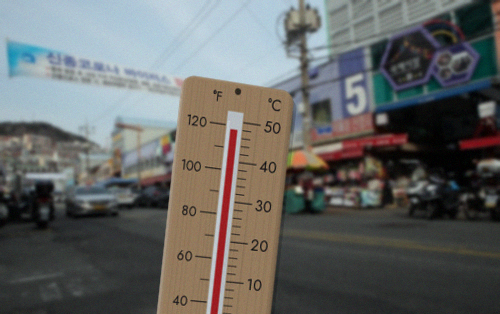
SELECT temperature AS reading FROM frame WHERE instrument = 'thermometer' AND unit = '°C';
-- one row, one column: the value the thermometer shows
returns 48 °C
